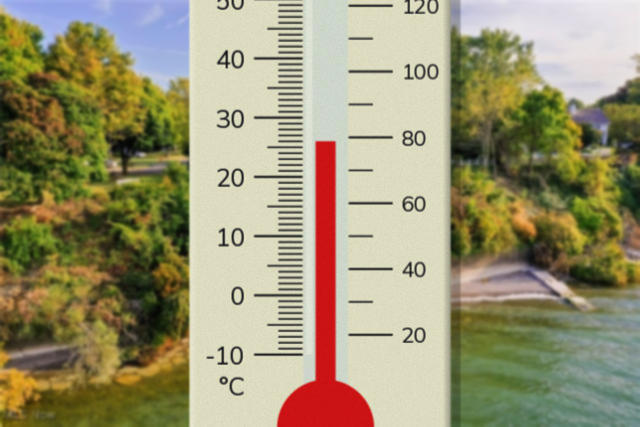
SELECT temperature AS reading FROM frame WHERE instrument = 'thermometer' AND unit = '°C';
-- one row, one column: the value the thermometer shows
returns 26 °C
